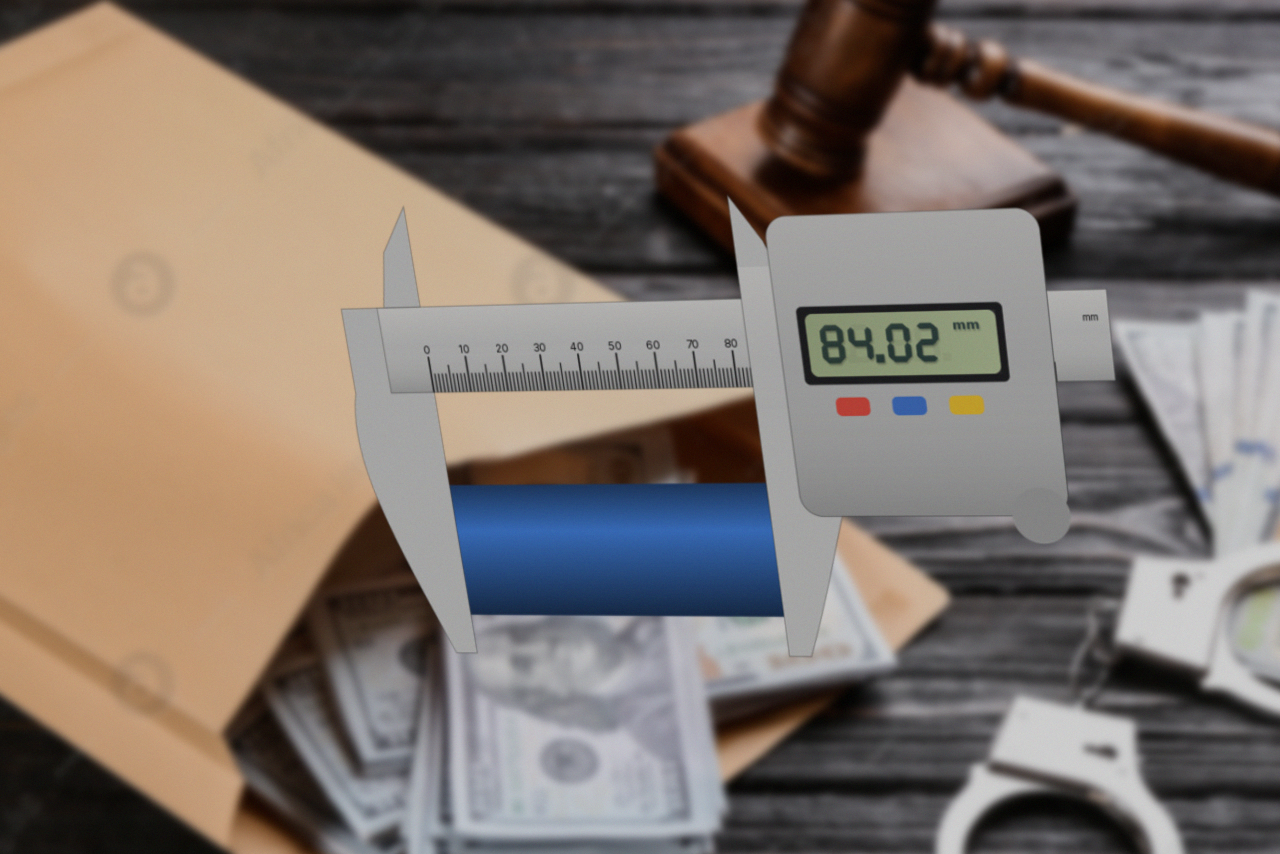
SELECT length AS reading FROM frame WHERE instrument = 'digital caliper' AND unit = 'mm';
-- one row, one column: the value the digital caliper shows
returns 84.02 mm
